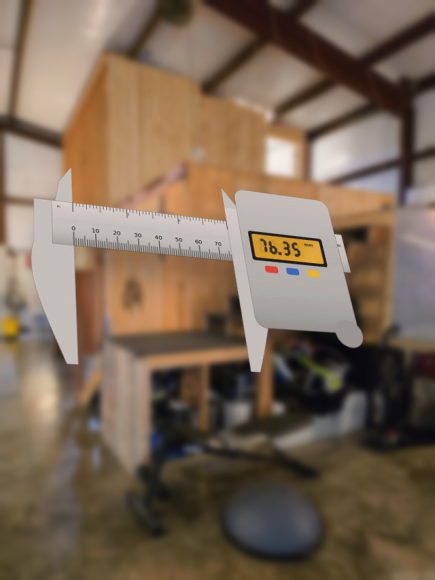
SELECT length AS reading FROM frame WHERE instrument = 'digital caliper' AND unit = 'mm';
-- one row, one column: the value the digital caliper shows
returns 76.35 mm
